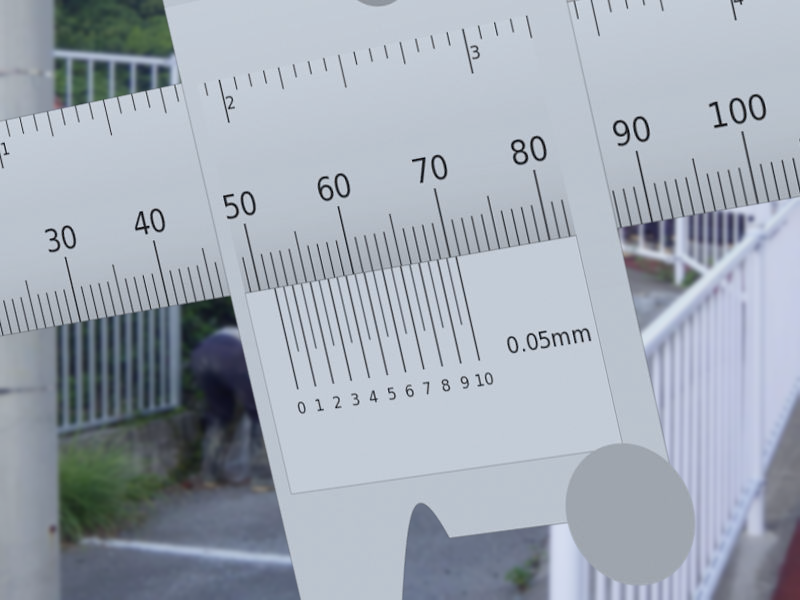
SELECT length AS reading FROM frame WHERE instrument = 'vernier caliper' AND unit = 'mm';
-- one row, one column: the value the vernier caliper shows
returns 51.6 mm
